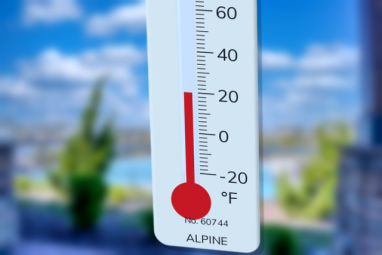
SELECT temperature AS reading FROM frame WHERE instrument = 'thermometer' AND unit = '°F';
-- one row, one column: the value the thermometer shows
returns 20 °F
